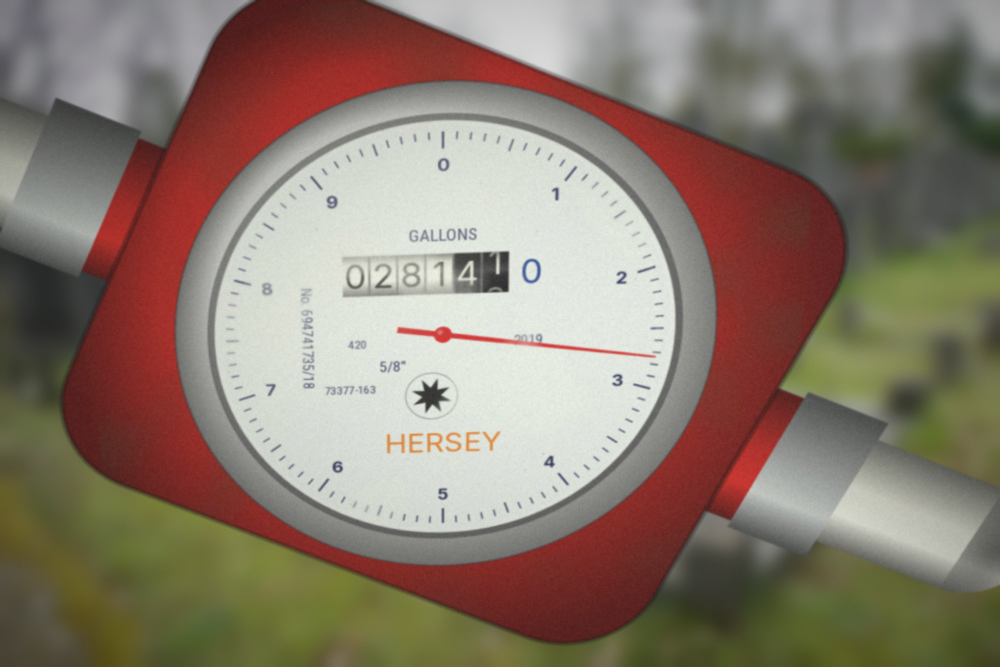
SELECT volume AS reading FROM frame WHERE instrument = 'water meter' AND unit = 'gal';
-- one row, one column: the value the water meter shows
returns 281412.7 gal
